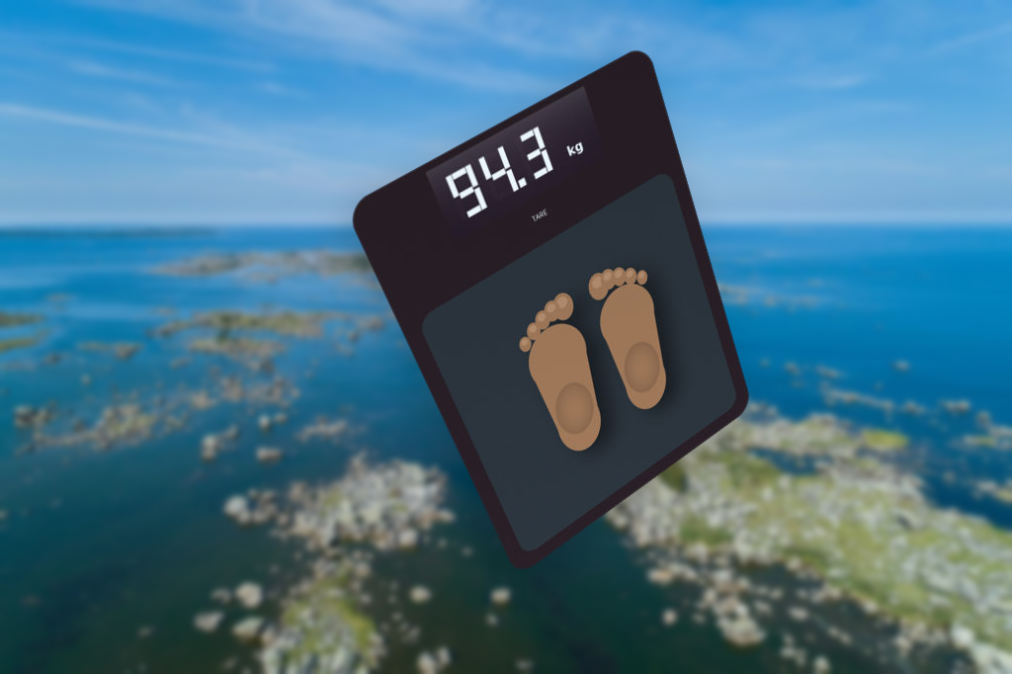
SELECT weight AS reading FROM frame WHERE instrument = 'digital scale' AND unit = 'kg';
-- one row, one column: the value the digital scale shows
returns 94.3 kg
